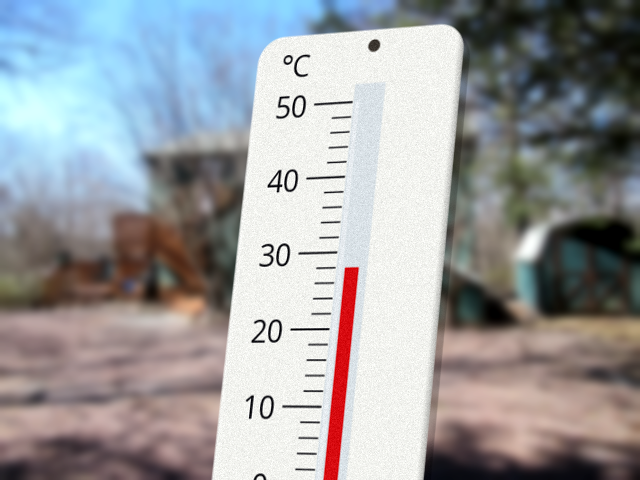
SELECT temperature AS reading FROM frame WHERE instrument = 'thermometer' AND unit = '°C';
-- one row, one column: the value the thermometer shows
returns 28 °C
